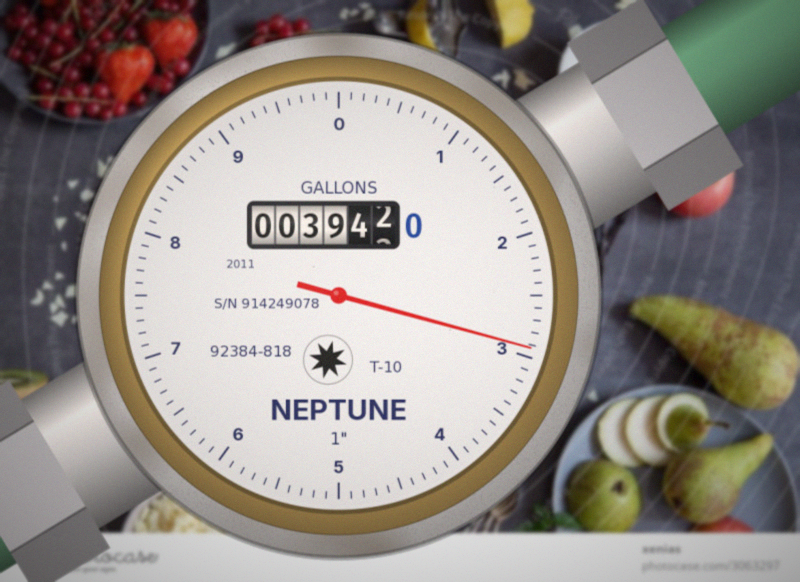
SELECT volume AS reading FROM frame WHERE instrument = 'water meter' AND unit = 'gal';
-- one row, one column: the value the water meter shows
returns 39422.9 gal
